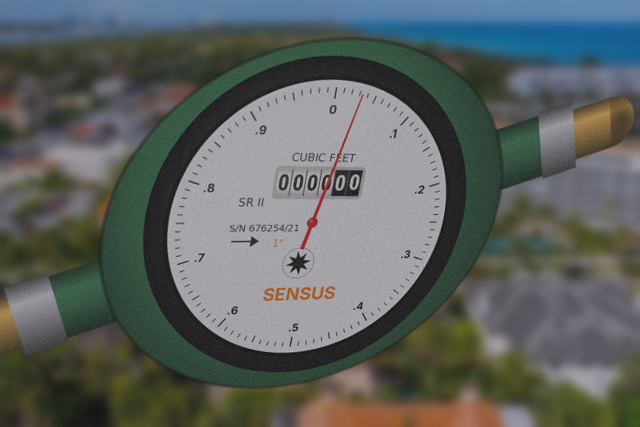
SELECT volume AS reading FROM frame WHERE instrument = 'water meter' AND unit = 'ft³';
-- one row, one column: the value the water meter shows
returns 0.03 ft³
